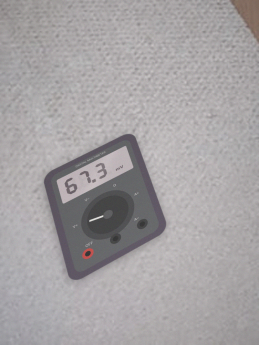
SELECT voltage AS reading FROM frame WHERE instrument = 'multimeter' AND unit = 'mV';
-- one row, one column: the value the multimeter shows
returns 67.3 mV
